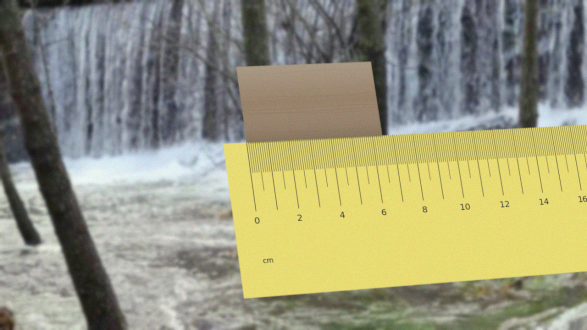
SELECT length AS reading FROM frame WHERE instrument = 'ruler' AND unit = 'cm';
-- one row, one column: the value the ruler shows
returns 6.5 cm
